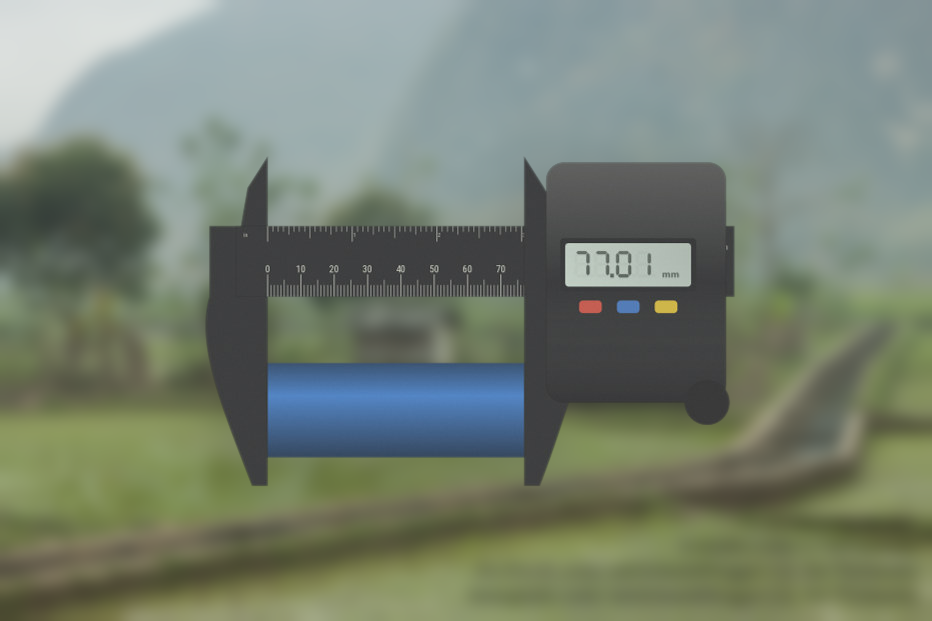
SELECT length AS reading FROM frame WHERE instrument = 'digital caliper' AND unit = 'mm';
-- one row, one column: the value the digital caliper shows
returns 77.01 mm
